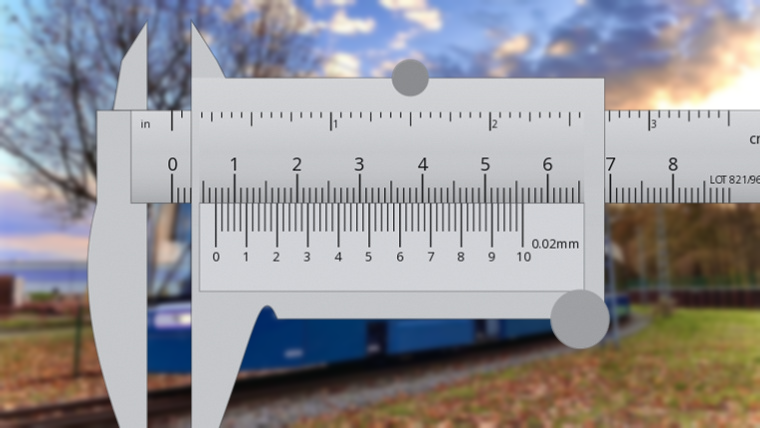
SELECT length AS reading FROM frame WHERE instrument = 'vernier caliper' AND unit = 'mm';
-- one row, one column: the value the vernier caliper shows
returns 7.0 mm
